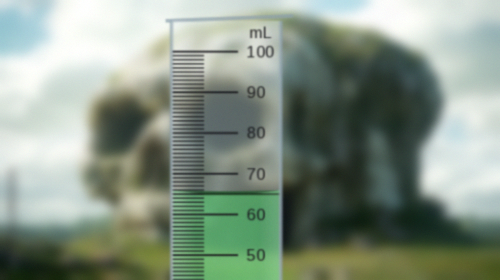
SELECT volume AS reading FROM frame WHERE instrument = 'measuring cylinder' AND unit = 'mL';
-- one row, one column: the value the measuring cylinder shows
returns 65 mL
